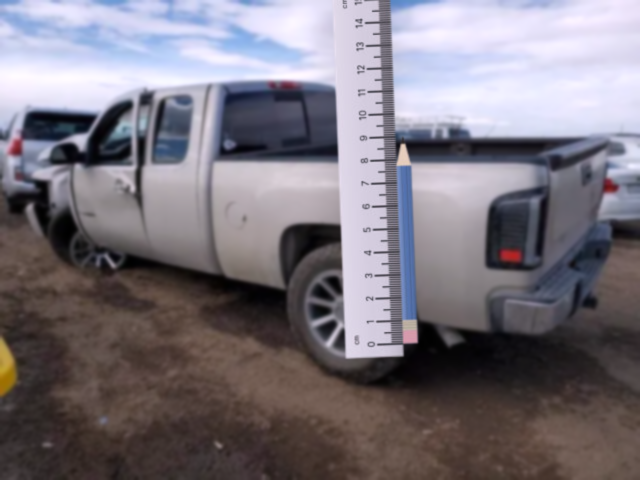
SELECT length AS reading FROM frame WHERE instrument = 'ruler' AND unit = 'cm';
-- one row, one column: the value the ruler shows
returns 9 cm
